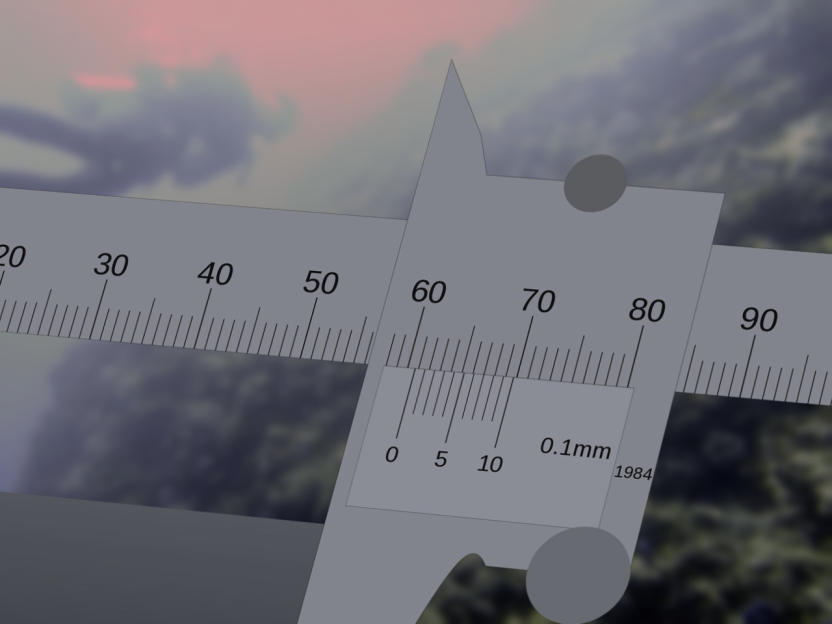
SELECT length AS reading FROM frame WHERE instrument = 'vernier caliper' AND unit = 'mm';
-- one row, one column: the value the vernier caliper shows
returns 60.7 mm
